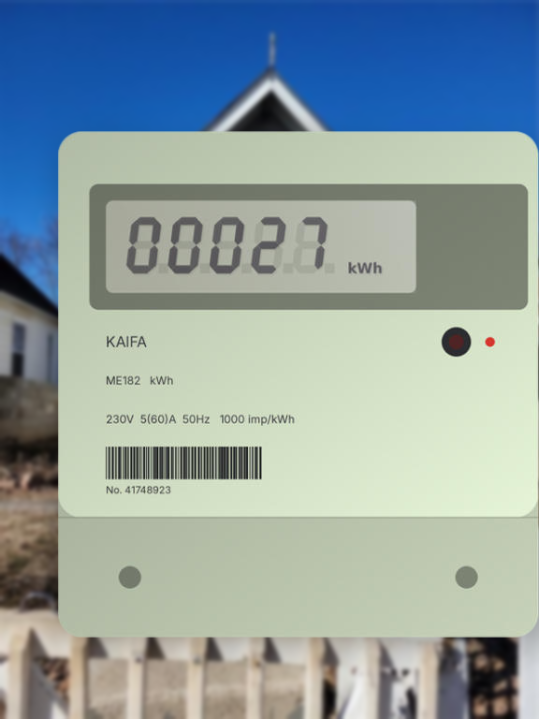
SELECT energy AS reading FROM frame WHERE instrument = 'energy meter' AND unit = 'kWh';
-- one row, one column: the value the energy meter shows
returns 27 kWh
